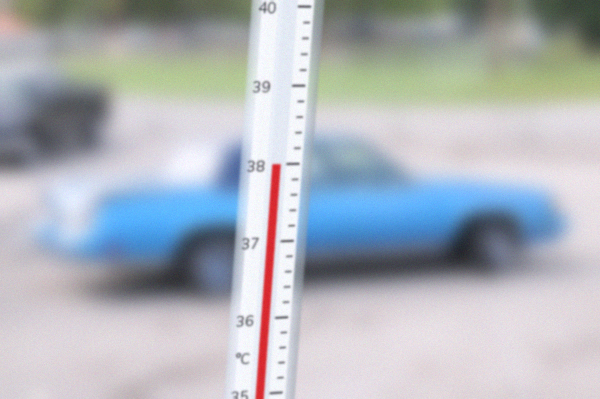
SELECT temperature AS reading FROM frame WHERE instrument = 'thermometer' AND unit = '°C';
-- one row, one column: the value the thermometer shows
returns 38 °C
